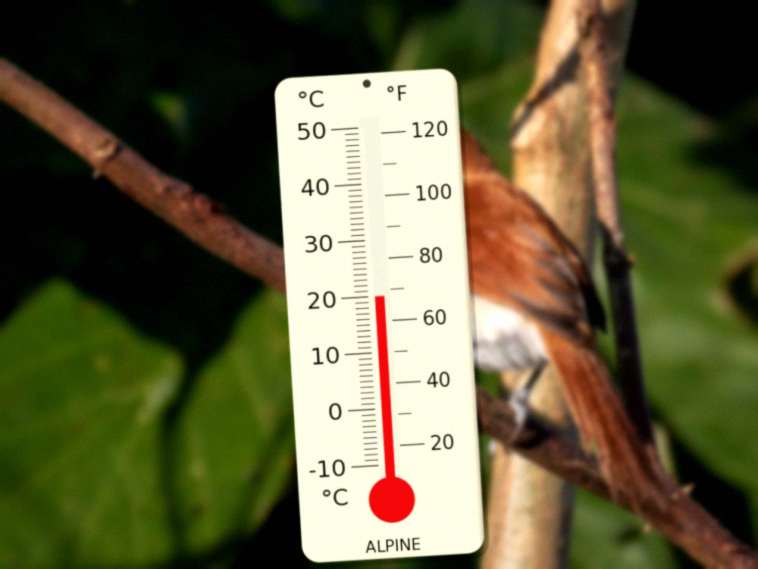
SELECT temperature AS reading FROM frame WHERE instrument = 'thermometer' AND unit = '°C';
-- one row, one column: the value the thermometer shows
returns 20 °C
